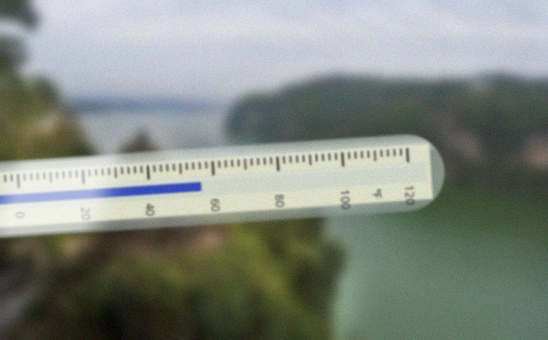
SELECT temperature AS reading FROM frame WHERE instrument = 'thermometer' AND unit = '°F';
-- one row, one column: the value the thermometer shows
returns 56 °F
